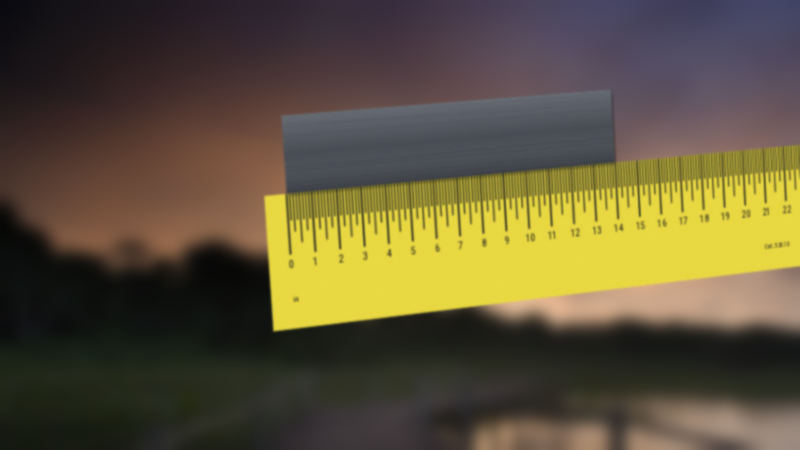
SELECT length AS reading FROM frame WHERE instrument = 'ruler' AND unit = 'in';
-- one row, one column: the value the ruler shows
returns 14 in
